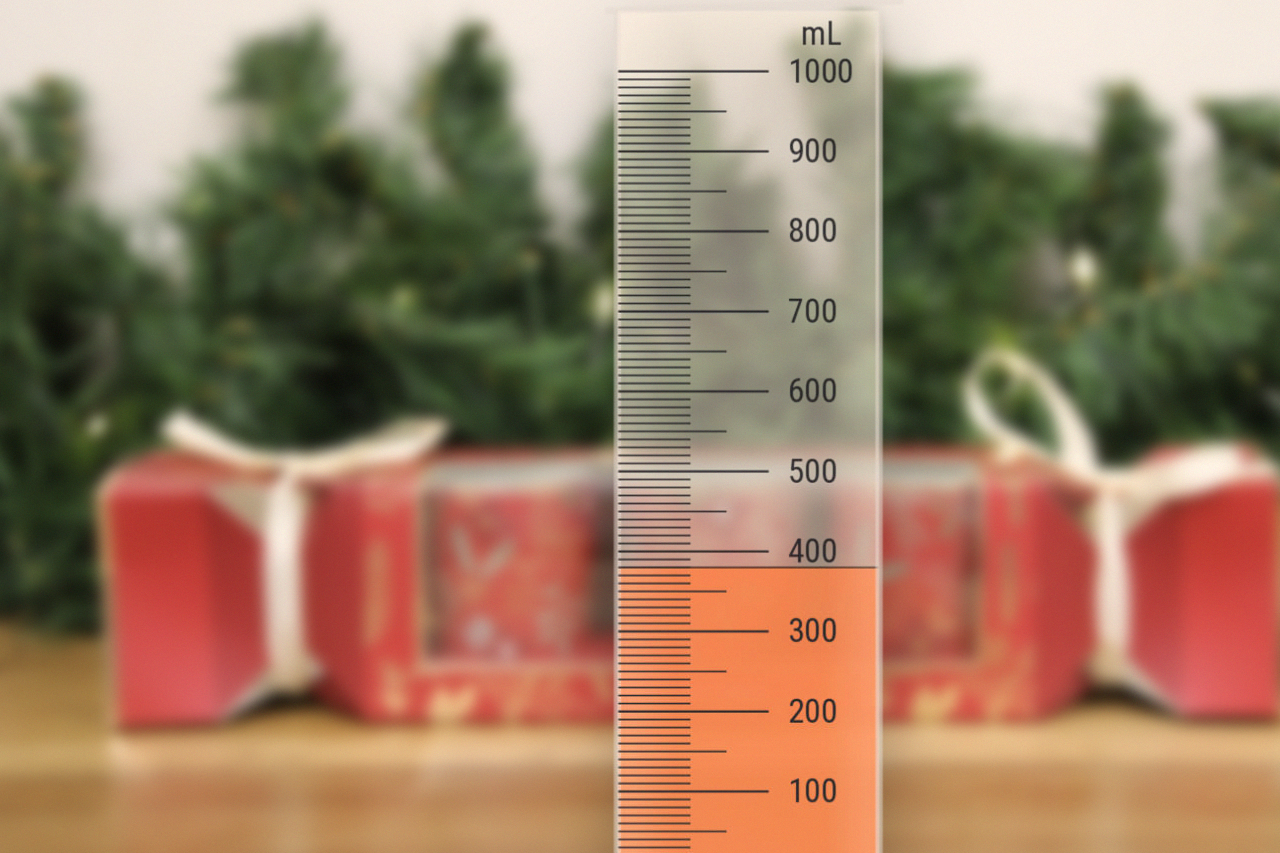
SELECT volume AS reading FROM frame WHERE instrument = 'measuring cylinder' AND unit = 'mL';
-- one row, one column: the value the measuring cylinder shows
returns 380 mL
